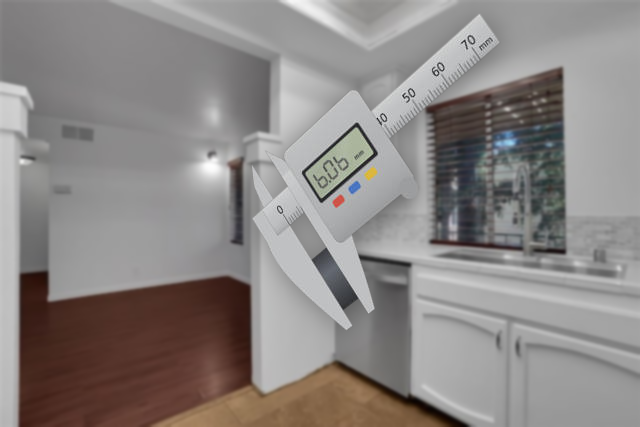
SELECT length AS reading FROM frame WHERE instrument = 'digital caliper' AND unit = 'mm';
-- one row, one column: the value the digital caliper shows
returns 6.06 mm
